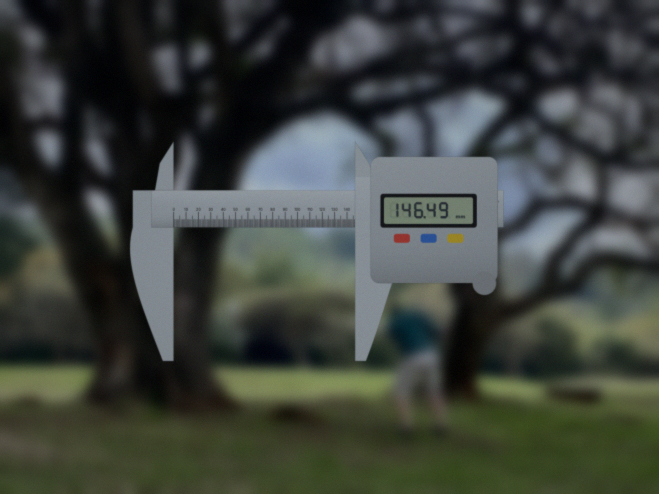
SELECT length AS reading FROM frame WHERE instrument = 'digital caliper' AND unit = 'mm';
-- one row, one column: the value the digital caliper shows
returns 146.49 mm
